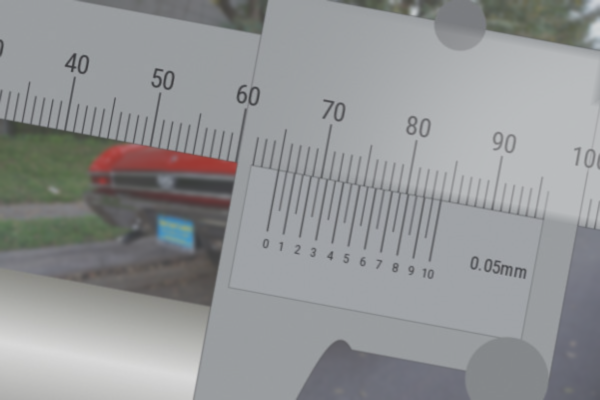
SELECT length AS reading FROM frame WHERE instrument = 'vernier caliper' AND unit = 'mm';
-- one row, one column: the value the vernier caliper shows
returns 65.0 mm
